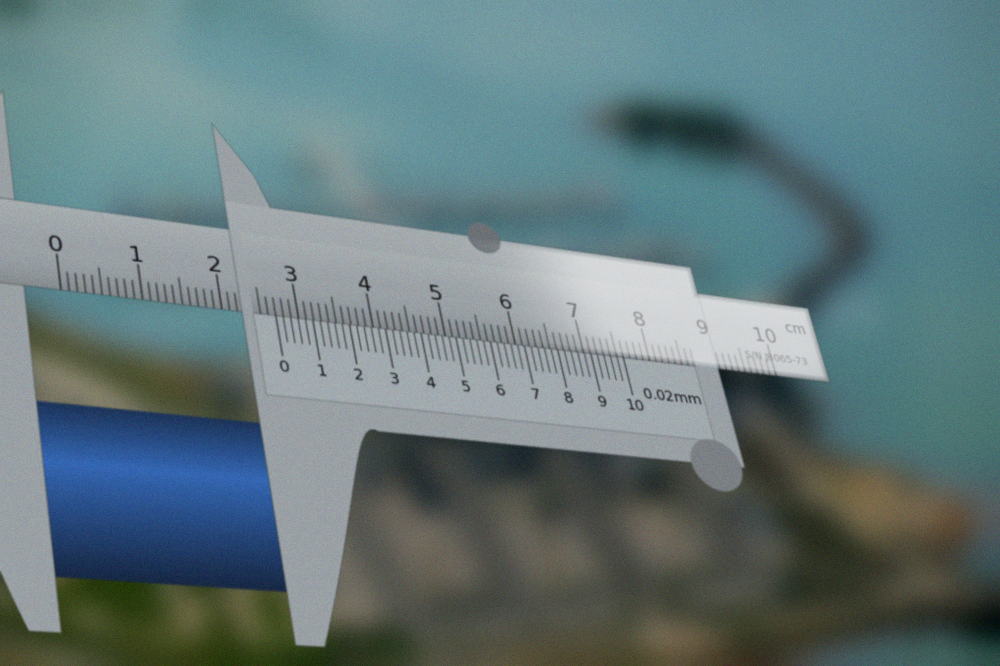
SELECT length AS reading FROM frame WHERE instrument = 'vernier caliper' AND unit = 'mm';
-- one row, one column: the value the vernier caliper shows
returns 27.0 mm
